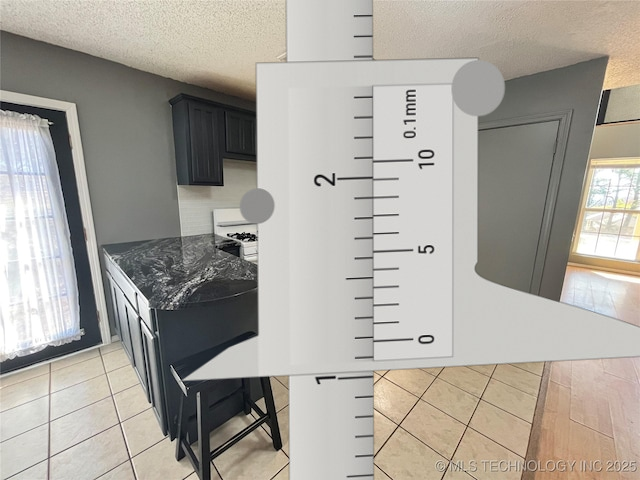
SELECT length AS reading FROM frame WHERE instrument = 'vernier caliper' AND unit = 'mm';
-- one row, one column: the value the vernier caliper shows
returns 11.8 mm
